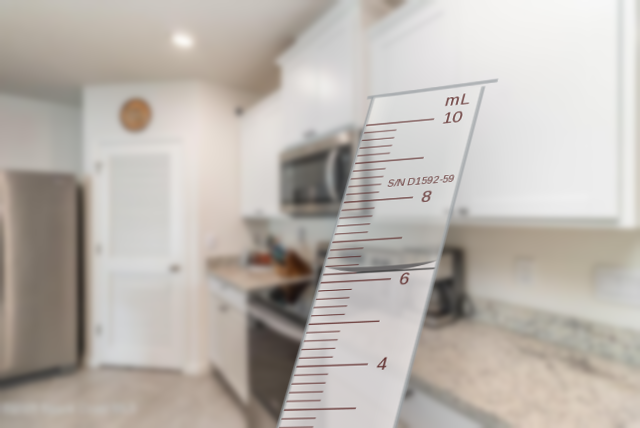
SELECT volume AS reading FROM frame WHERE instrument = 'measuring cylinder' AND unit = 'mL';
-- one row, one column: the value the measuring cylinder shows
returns 6.2 mL
